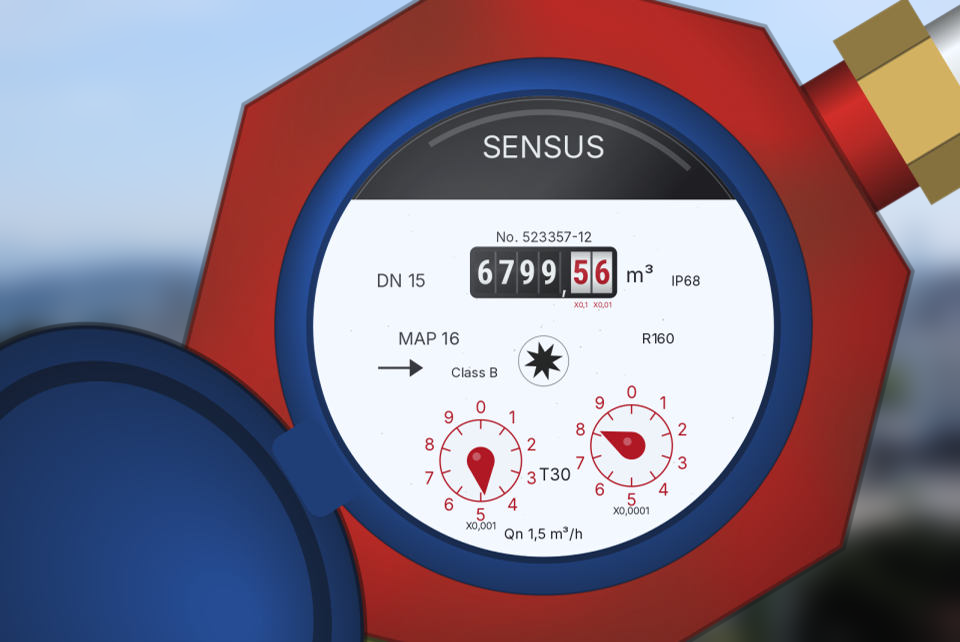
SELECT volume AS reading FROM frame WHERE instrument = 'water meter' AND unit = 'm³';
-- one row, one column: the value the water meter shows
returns 6799.5648 m³
